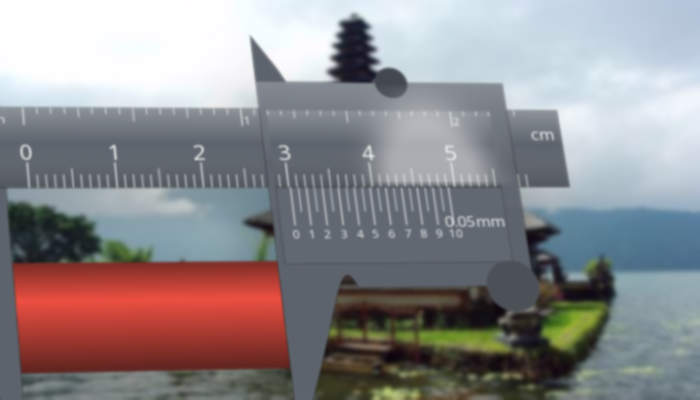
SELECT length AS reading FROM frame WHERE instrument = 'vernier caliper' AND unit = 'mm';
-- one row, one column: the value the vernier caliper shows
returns 30.2 mm
